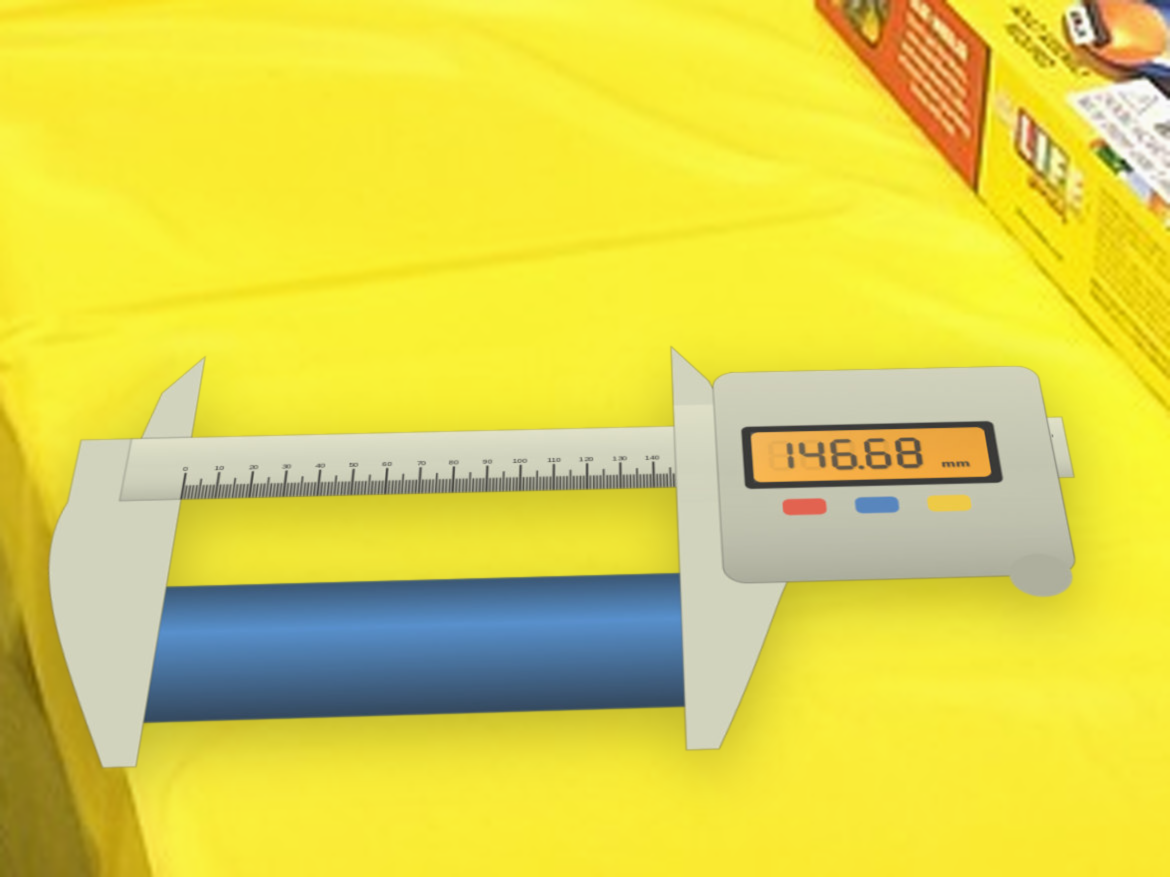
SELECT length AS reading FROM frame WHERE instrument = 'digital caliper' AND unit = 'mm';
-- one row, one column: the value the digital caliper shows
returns 146.68 mm
